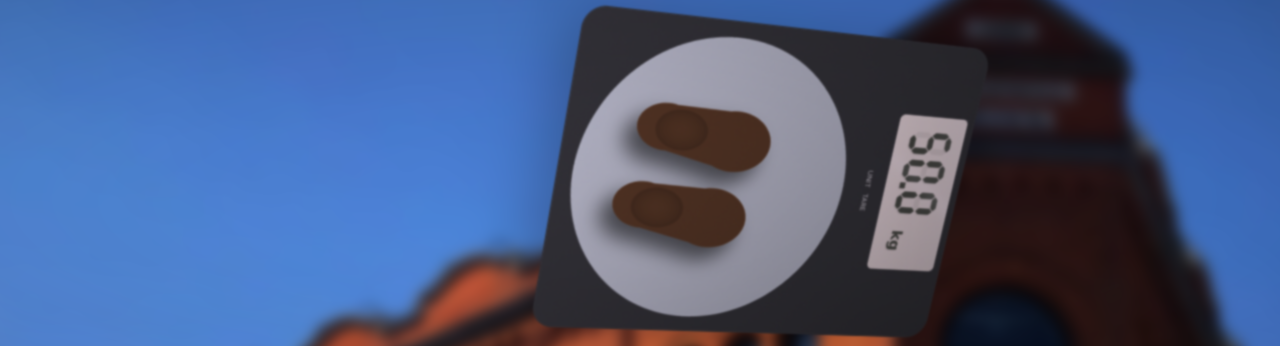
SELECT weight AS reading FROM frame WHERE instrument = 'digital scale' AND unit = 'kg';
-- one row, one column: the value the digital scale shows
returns 50.0 kg
